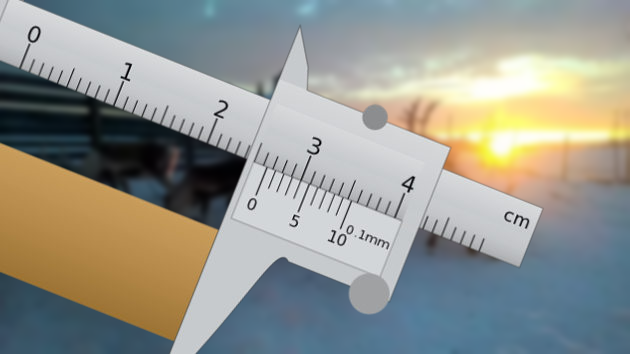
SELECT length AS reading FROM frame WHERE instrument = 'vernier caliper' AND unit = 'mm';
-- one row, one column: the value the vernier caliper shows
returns 26.4 mm
